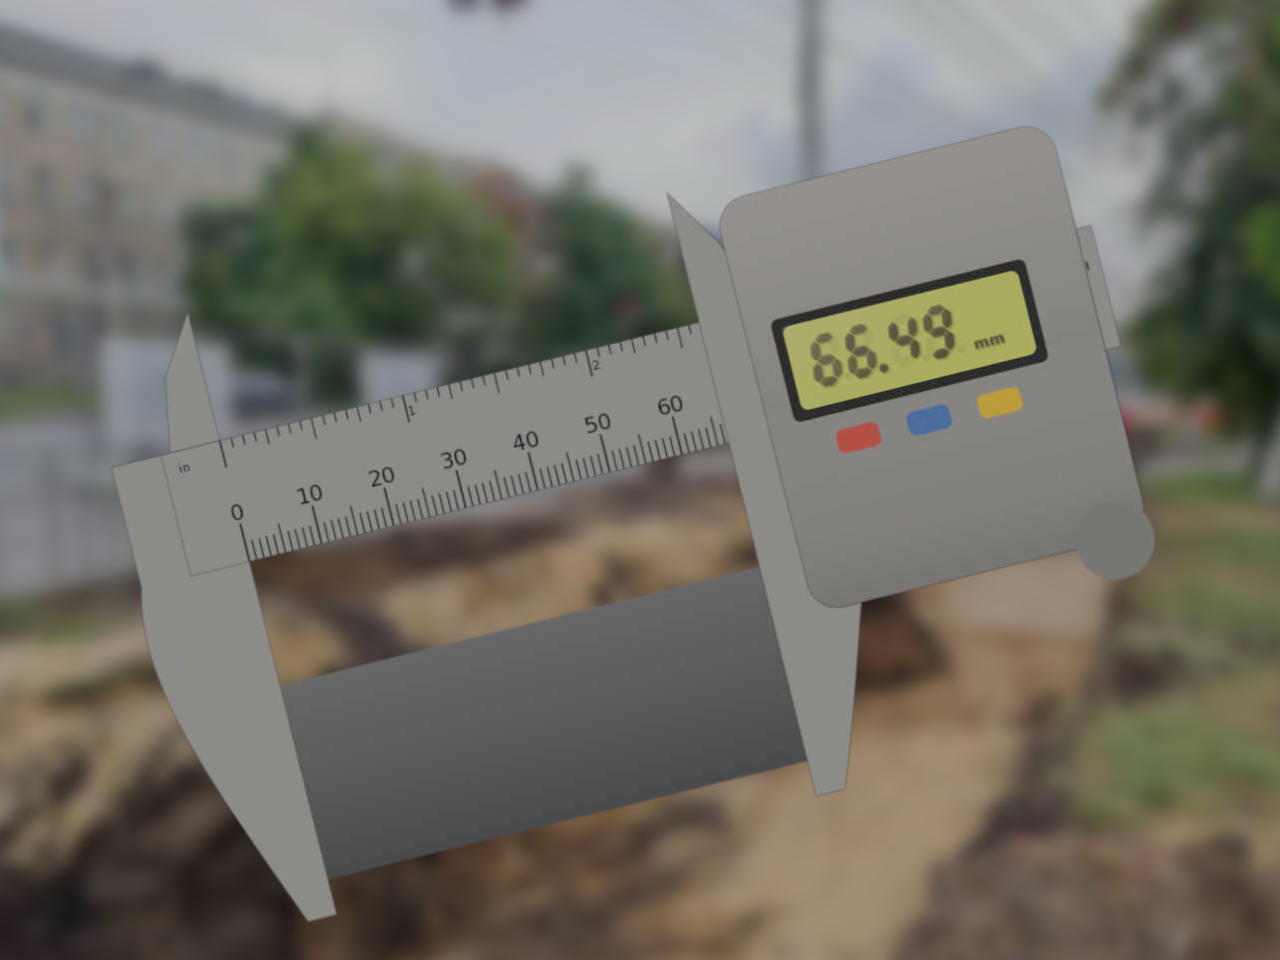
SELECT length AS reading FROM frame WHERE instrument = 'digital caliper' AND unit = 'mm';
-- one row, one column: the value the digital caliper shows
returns 66.49 mm
